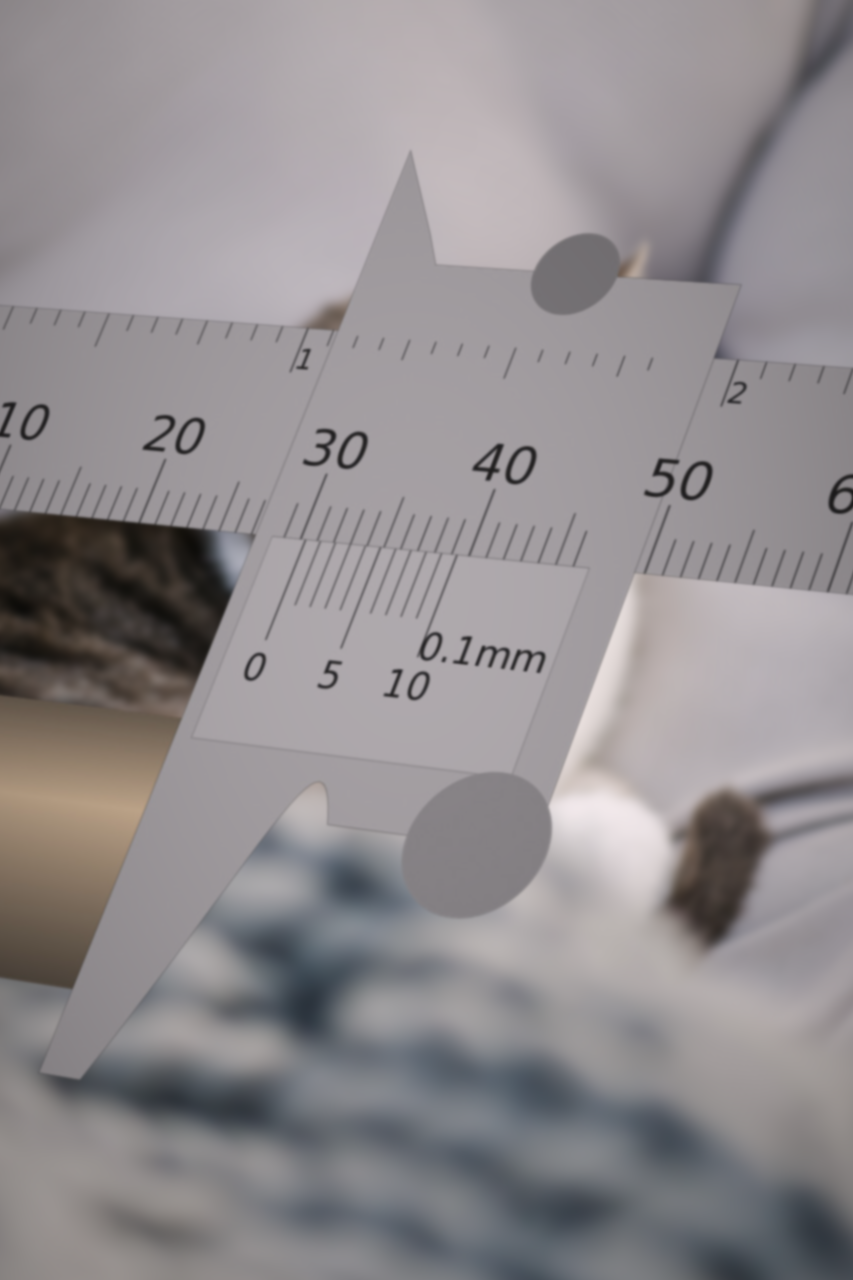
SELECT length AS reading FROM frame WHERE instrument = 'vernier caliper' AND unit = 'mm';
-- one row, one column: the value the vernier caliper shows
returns 30.3 mm
